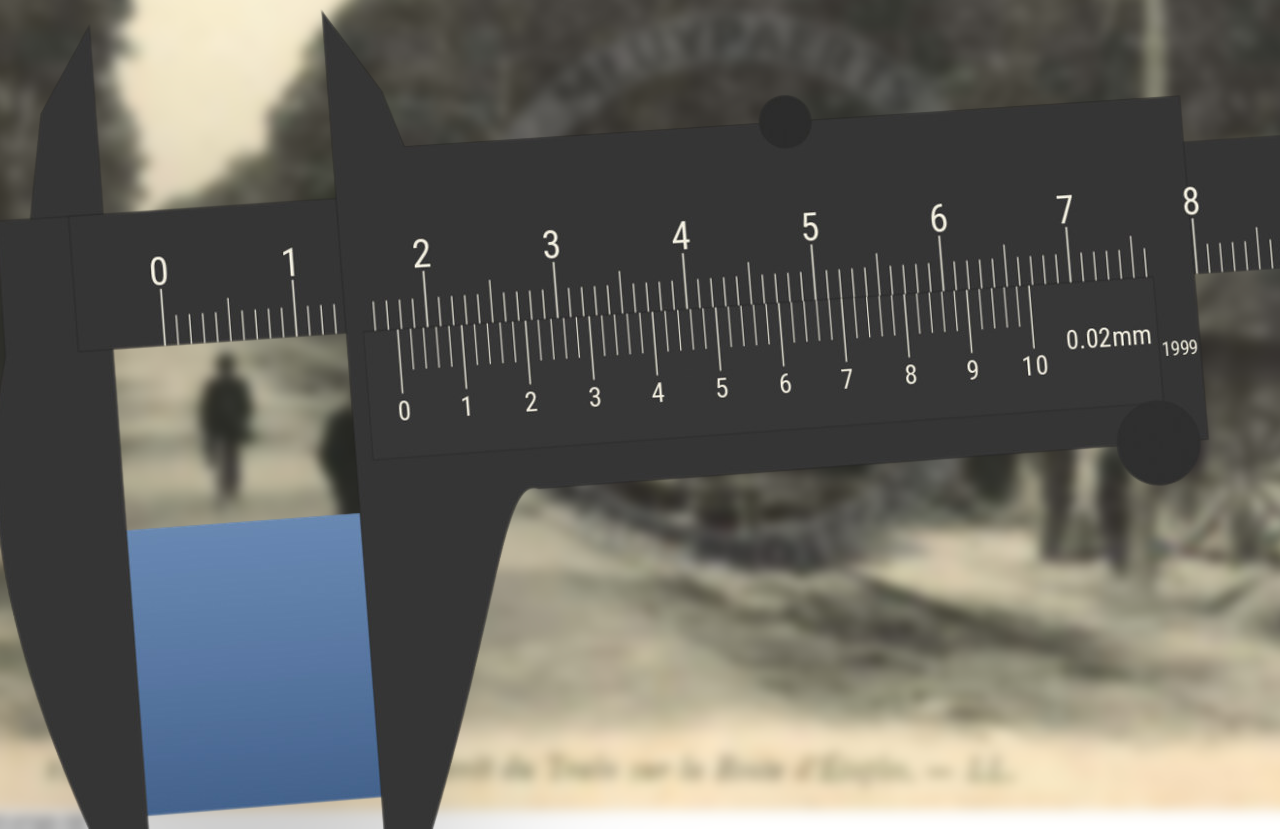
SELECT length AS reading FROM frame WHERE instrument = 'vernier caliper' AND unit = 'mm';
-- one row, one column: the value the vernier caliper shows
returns 17.7 mm
